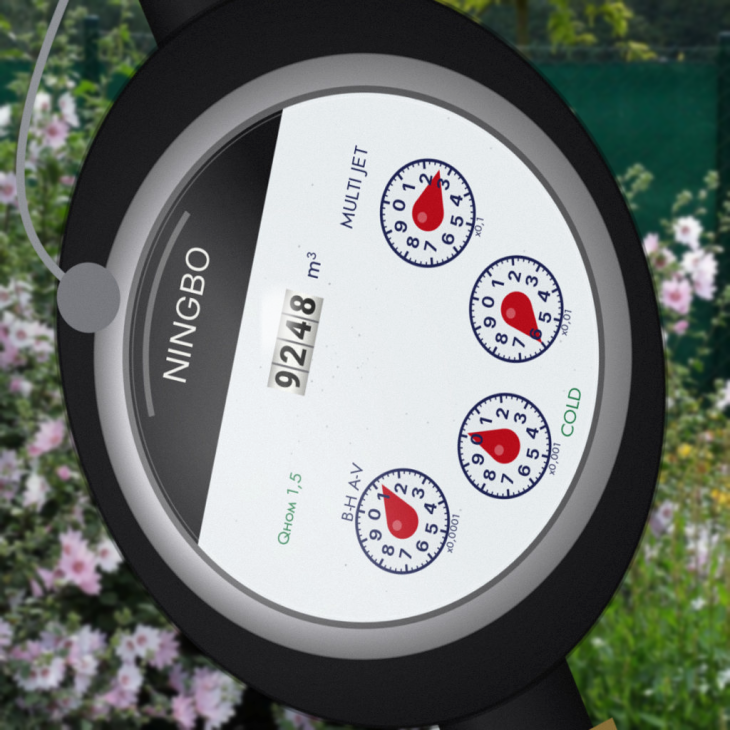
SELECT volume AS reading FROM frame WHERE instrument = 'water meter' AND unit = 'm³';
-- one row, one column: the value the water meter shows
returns 9248.2601 m³
